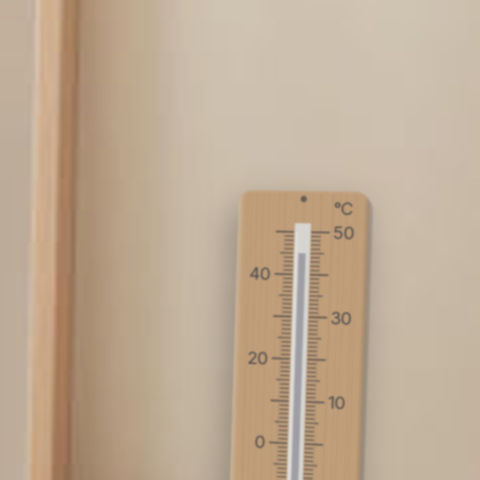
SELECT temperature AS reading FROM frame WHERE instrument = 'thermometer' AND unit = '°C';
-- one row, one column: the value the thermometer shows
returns 45 °C
